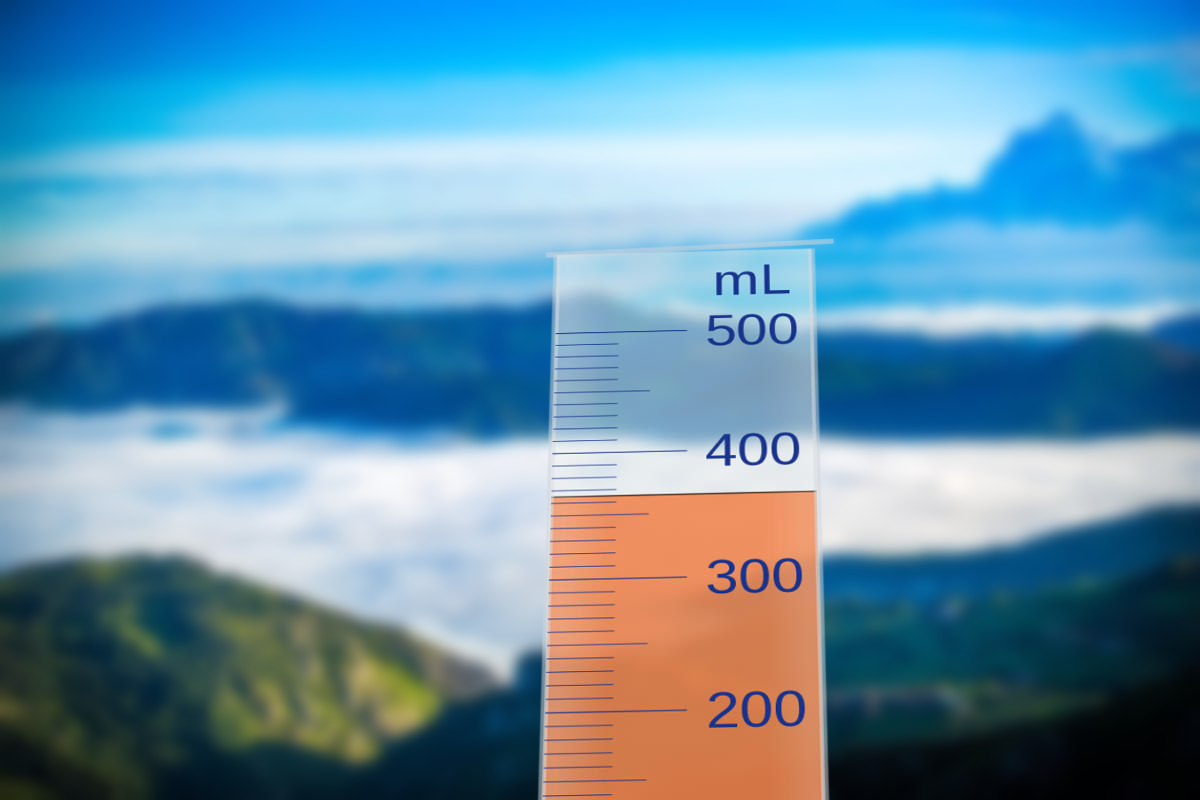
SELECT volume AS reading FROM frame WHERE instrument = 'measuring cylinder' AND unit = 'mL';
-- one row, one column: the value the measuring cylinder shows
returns 365 mL
